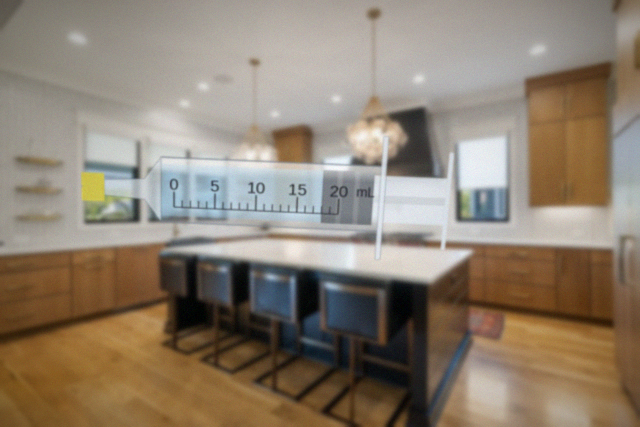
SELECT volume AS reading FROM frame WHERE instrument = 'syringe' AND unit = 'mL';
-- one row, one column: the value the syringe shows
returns 18 mL
